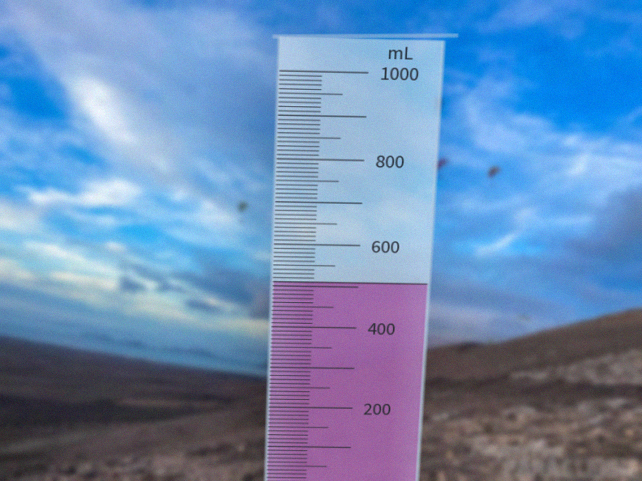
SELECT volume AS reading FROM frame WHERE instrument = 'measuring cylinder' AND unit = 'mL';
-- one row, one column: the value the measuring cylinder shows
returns 510 mL
